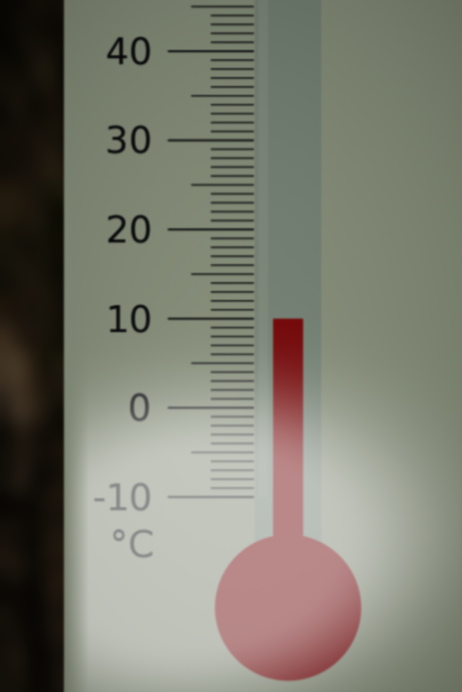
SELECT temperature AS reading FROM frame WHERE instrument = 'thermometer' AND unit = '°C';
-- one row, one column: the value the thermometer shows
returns 10 °C
